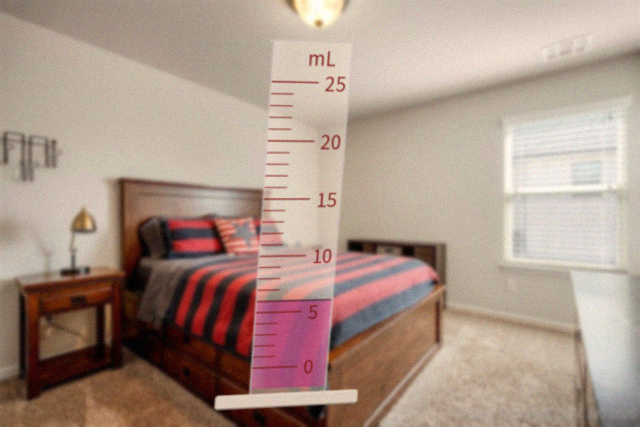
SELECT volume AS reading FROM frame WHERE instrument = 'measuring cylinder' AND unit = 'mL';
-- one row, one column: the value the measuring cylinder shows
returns 6 mL
